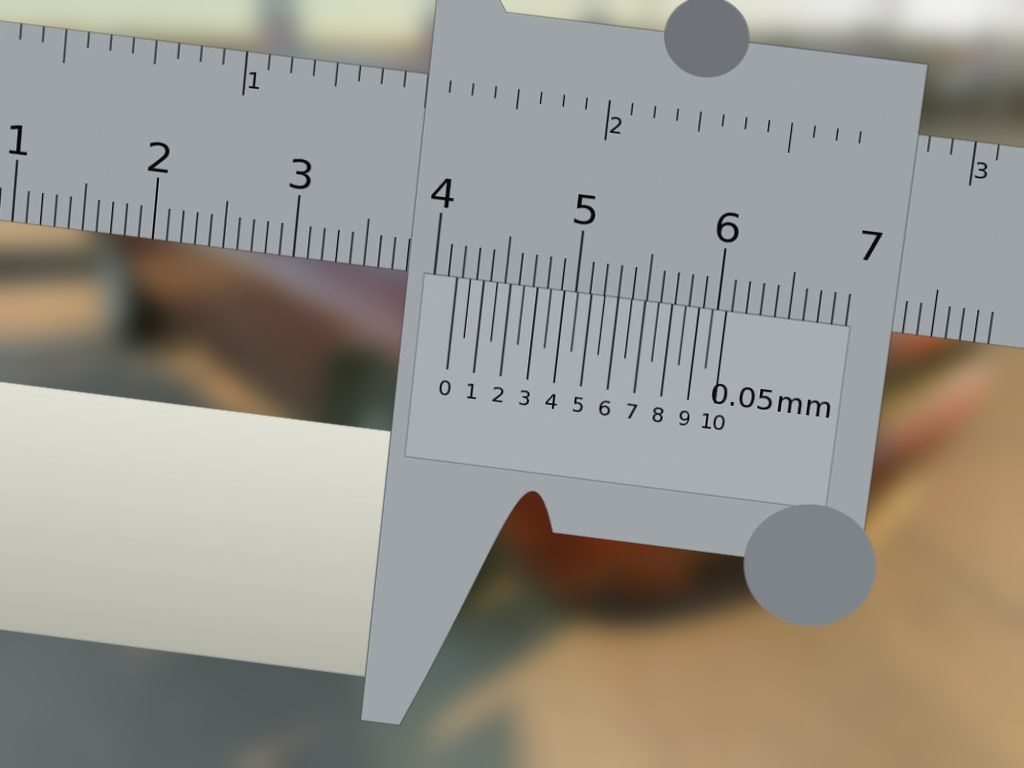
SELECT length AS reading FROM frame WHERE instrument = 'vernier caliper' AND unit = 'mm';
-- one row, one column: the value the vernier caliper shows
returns 41.6 mm
